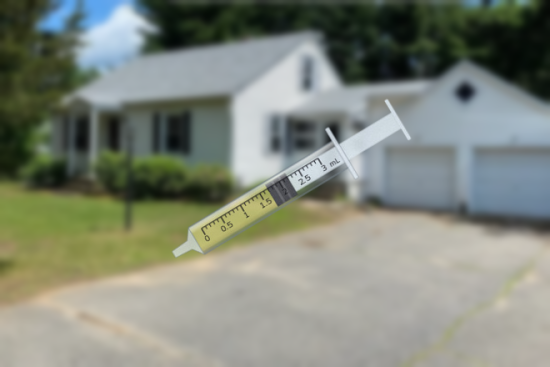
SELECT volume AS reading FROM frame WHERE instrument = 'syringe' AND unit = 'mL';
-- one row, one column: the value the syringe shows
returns 1.7 mL
